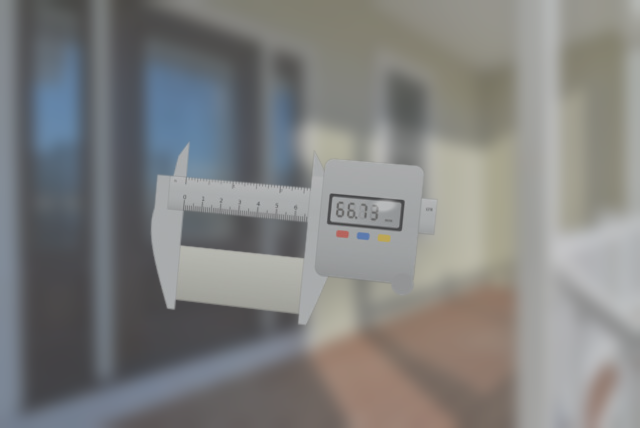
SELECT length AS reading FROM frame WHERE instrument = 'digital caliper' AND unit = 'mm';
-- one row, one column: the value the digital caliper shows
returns 66.73 mm
